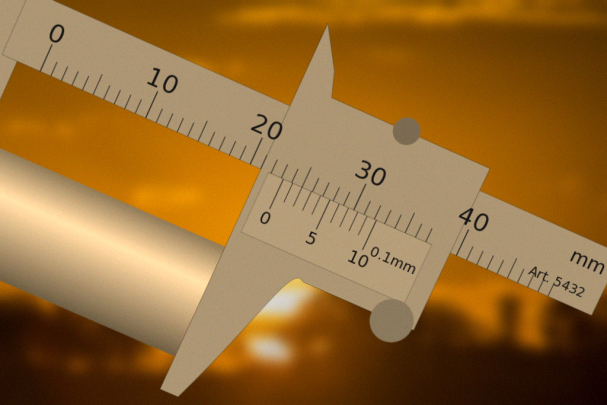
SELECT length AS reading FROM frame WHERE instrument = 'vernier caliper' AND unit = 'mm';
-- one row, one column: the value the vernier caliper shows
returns 23.2 mm
